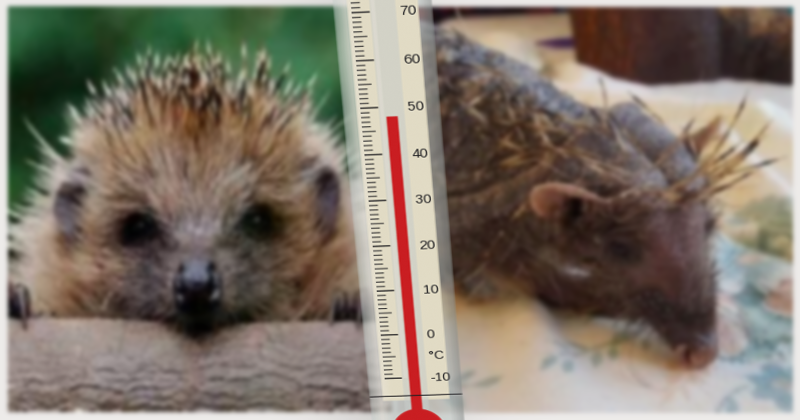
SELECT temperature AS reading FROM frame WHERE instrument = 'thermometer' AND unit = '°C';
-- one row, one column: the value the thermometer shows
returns 48 °C
